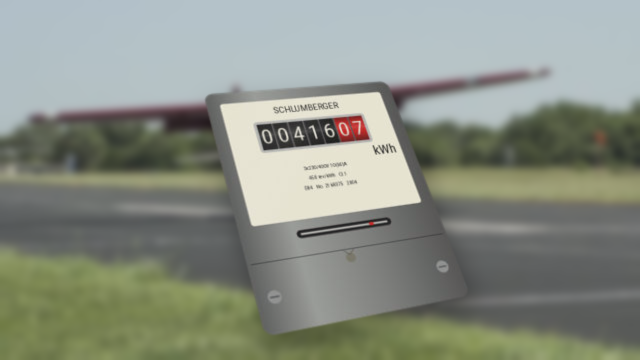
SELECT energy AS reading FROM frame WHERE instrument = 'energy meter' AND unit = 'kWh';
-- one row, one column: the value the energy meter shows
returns 416.07 kWh
